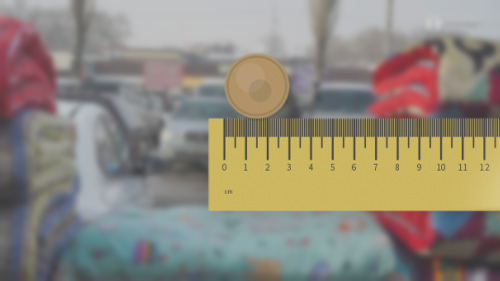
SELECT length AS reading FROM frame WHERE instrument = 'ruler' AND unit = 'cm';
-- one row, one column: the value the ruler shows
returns 3 cm
